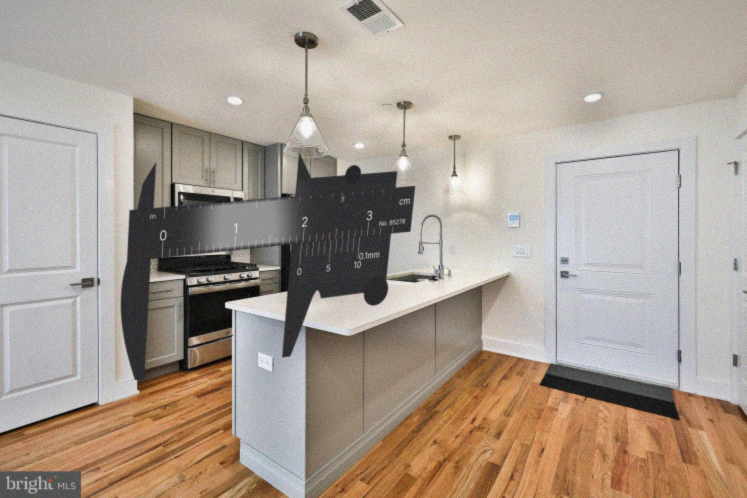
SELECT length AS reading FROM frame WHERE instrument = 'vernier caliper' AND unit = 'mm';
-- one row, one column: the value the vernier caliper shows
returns 19.8 mm
